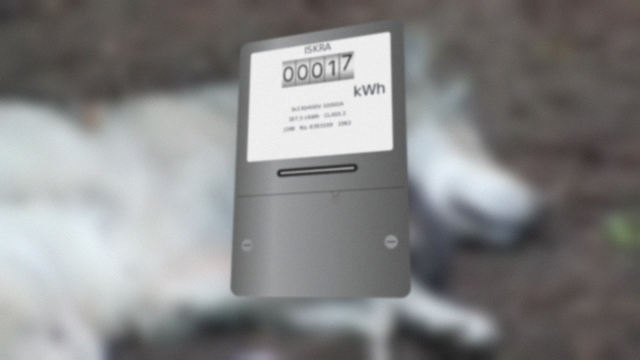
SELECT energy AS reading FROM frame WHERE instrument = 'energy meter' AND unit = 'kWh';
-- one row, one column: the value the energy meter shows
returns 17 kWh
